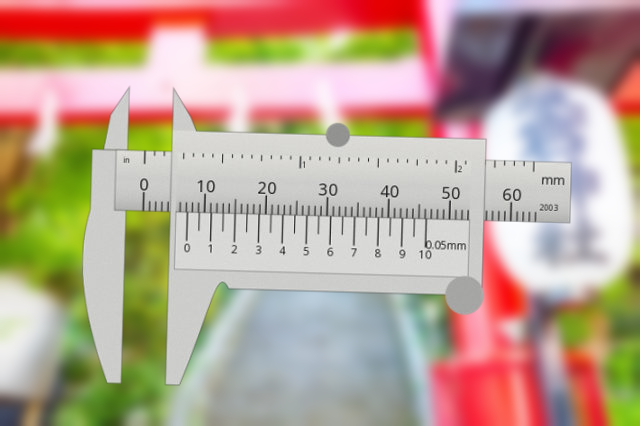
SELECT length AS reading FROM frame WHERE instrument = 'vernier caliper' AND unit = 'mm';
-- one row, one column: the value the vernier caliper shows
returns 7.2 mm
